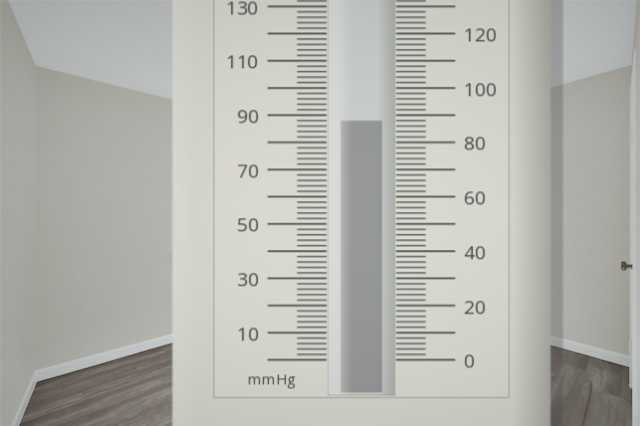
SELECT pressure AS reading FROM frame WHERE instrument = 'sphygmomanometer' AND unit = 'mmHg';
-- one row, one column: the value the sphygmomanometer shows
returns 88 mmHg
